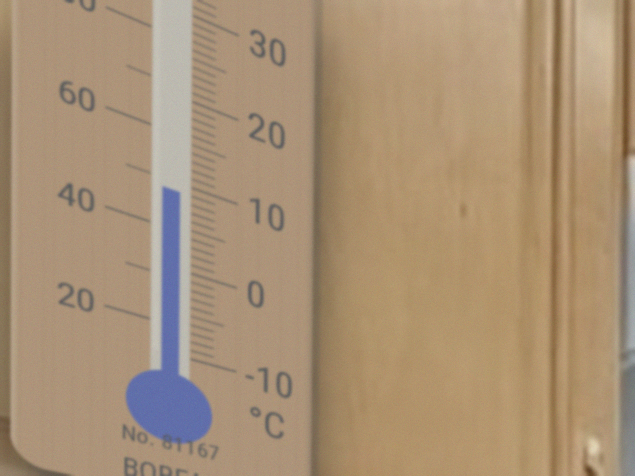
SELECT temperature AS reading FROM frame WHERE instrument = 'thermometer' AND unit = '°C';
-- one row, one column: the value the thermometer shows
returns 9 °C
